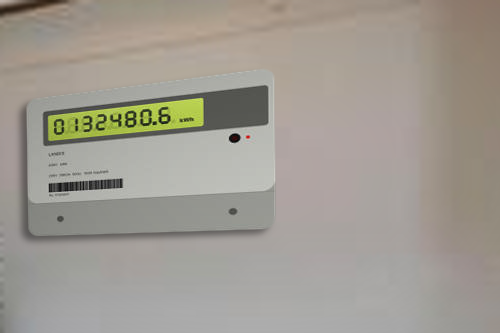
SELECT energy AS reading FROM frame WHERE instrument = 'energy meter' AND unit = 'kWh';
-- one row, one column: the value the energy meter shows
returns 132480.6 kWh
